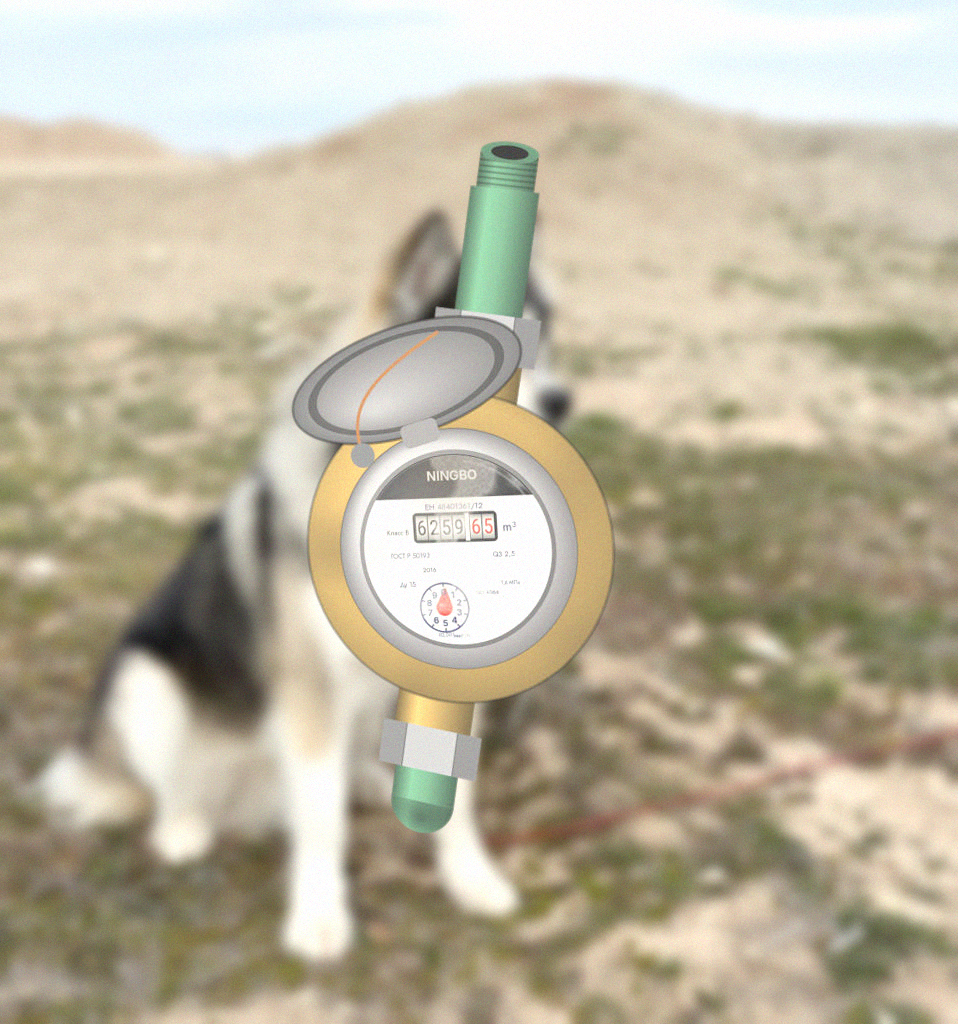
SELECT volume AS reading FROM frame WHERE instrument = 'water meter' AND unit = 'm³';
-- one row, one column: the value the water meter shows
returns 6259.650 m³
